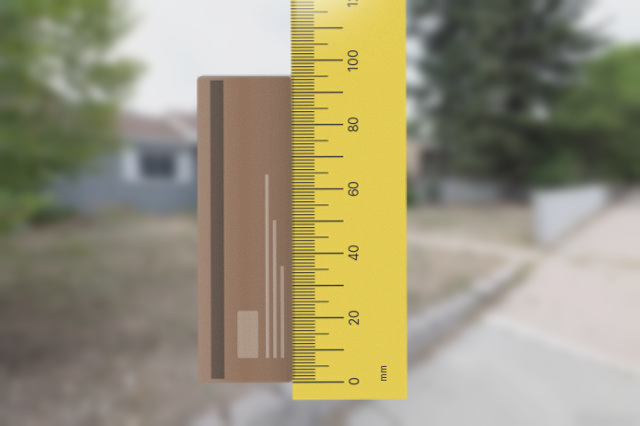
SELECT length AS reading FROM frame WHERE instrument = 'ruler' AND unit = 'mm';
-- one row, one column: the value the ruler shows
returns 95 mm
